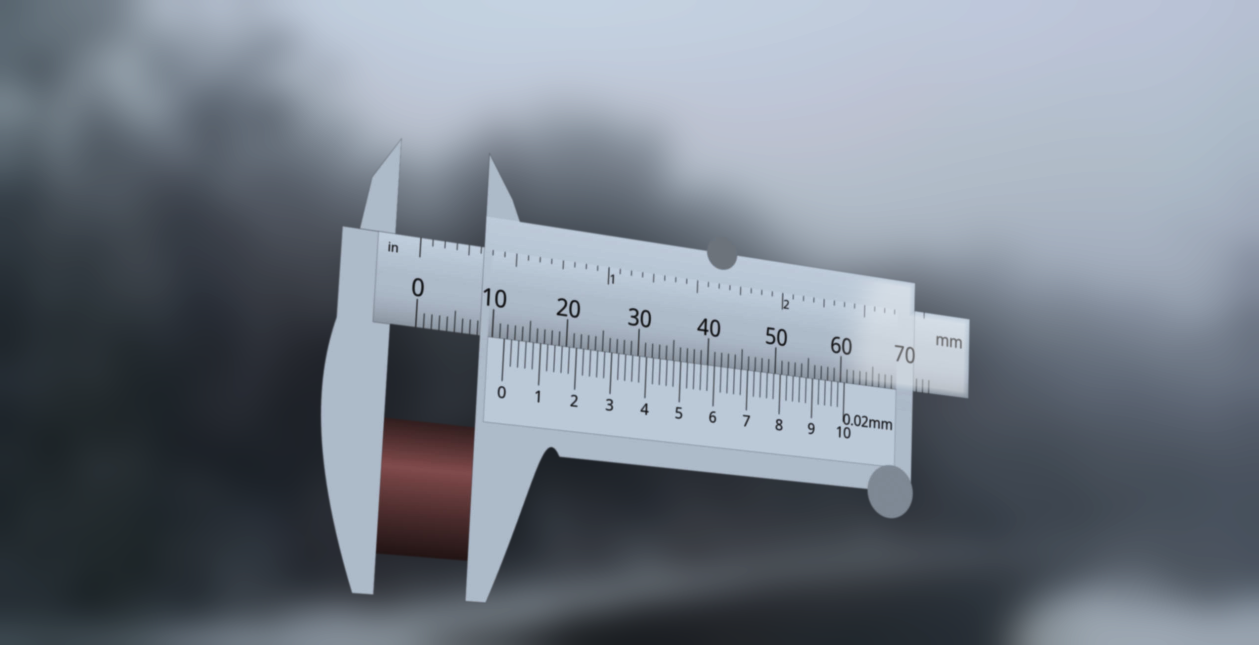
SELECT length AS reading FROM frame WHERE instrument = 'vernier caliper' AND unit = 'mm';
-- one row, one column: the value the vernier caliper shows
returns 11.6 mm
